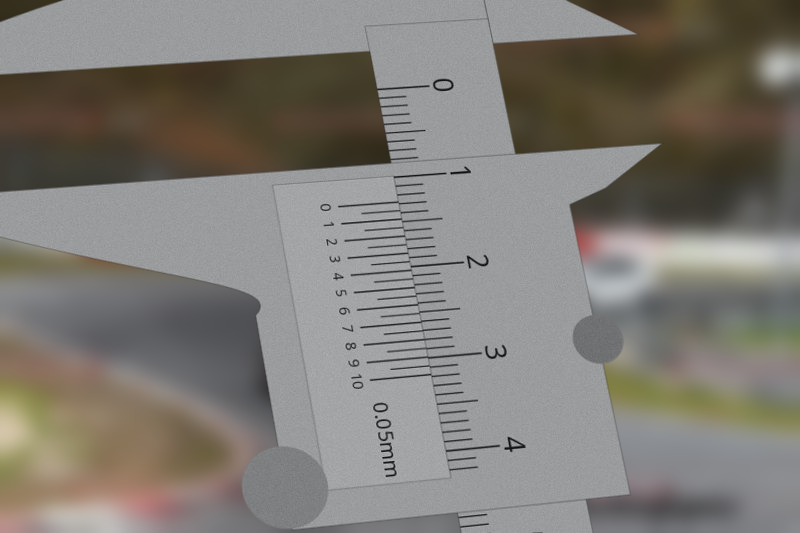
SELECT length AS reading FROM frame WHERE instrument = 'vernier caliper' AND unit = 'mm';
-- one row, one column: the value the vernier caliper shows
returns 12.8 mm
